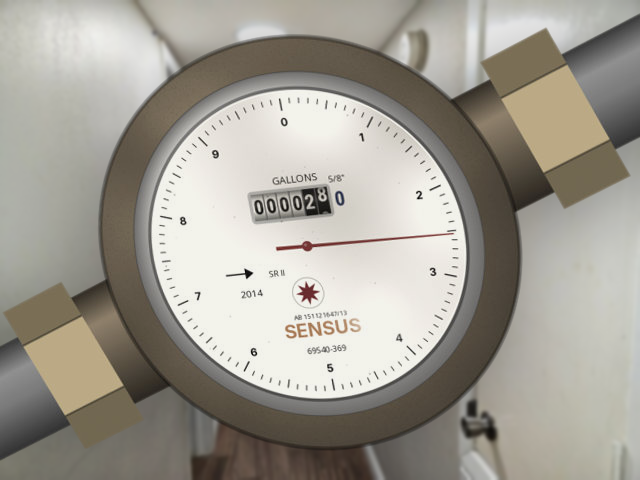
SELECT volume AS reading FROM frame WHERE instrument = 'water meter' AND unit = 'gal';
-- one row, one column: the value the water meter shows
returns 282.5 gal
